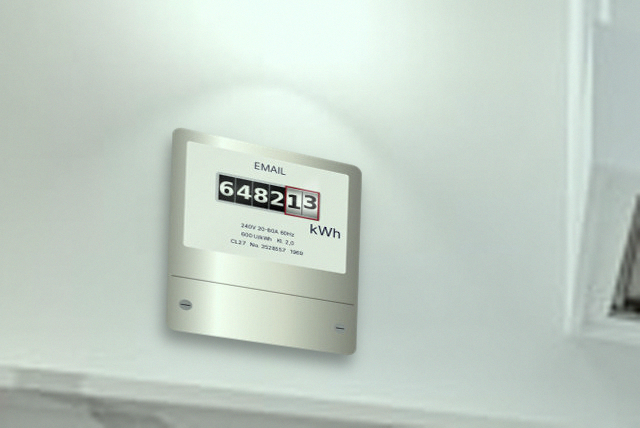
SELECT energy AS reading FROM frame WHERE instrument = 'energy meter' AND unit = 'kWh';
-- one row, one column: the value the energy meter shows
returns 6482.13 kWh
